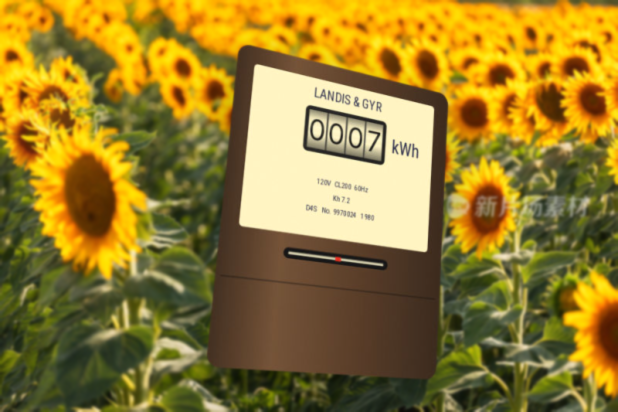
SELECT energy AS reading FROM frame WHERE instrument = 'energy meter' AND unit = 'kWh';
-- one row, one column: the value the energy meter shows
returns 7 kWh
